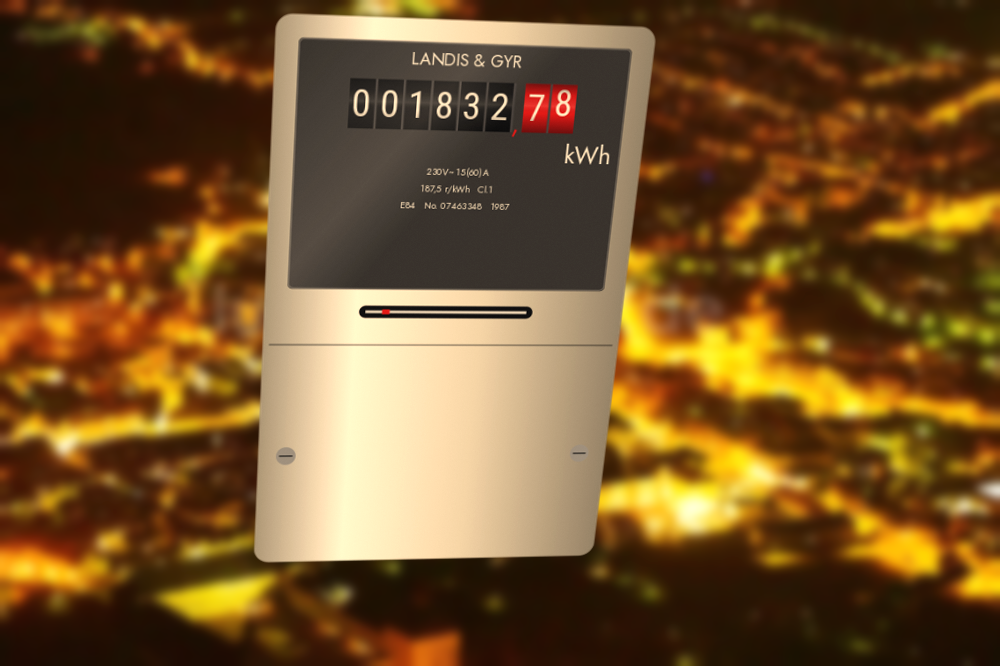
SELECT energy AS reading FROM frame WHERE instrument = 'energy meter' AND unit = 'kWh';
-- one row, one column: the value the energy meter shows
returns 1832.78 kWh
